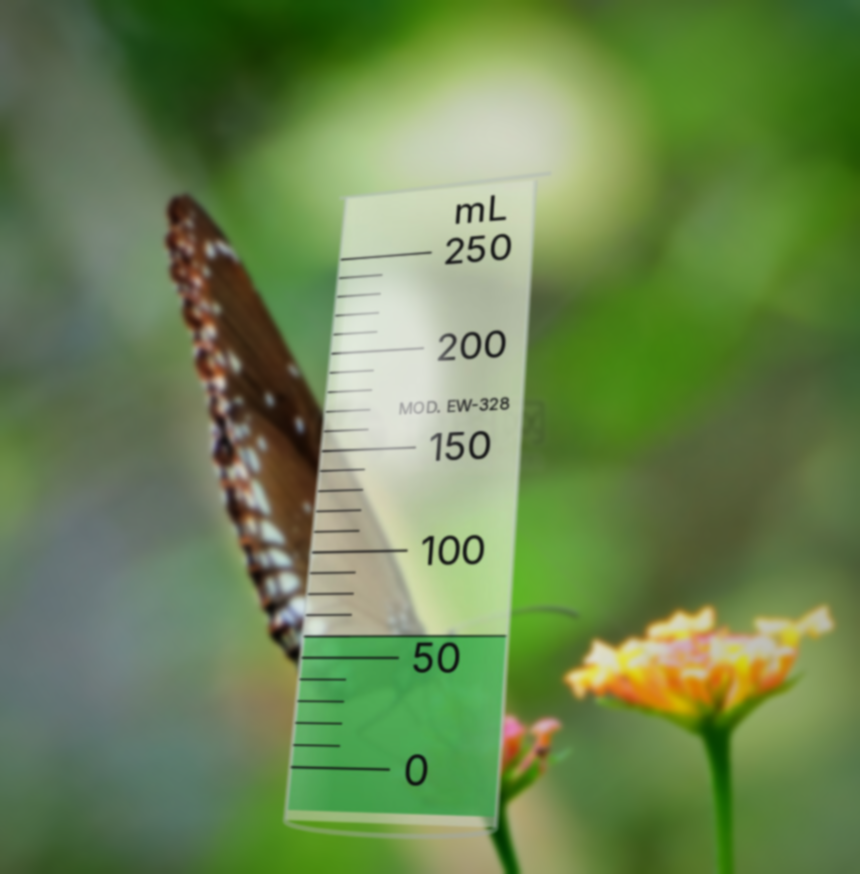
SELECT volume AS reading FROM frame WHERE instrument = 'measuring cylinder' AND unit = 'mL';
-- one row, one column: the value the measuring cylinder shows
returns 60 mL
